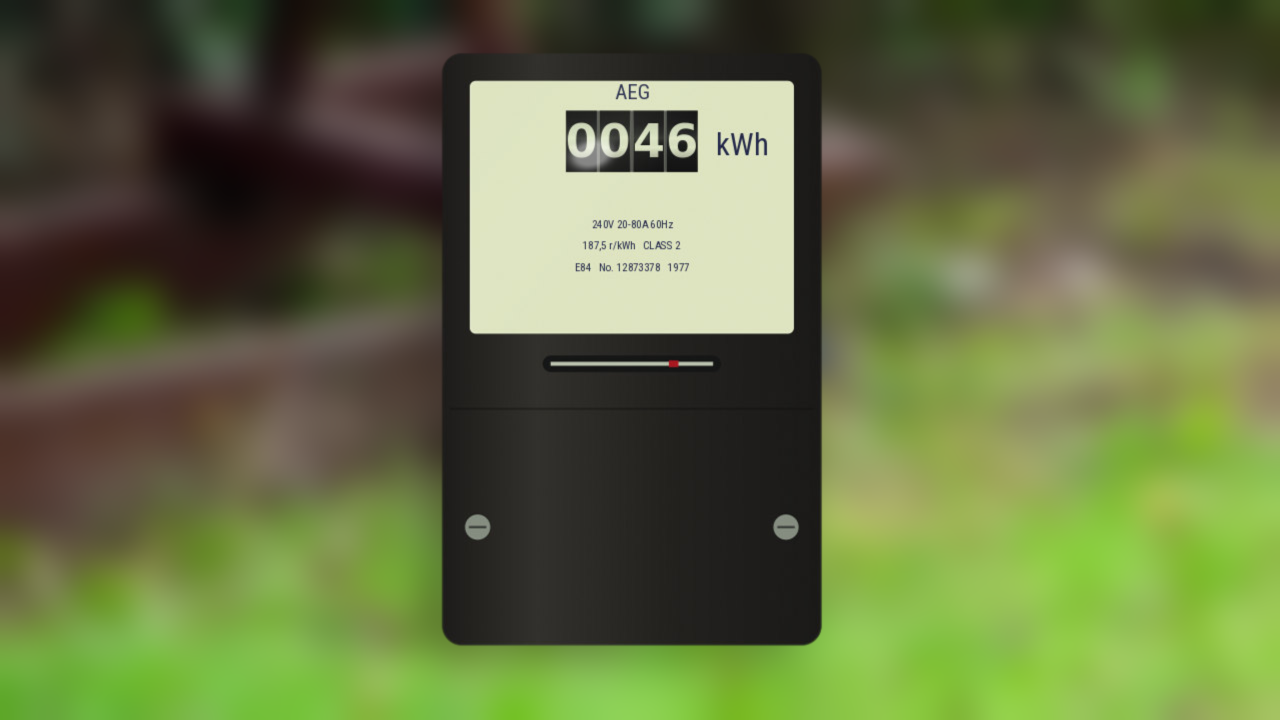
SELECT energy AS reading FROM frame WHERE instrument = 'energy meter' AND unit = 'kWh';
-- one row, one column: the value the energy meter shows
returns 46 kWh
